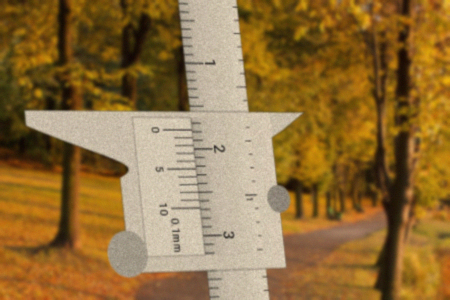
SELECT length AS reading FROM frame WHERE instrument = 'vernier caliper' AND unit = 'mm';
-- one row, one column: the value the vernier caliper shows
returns 17.8 mm
